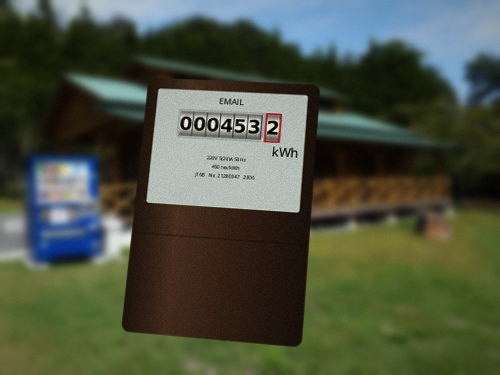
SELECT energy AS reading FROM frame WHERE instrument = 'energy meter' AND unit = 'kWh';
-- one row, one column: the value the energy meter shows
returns 453.2 kWh
